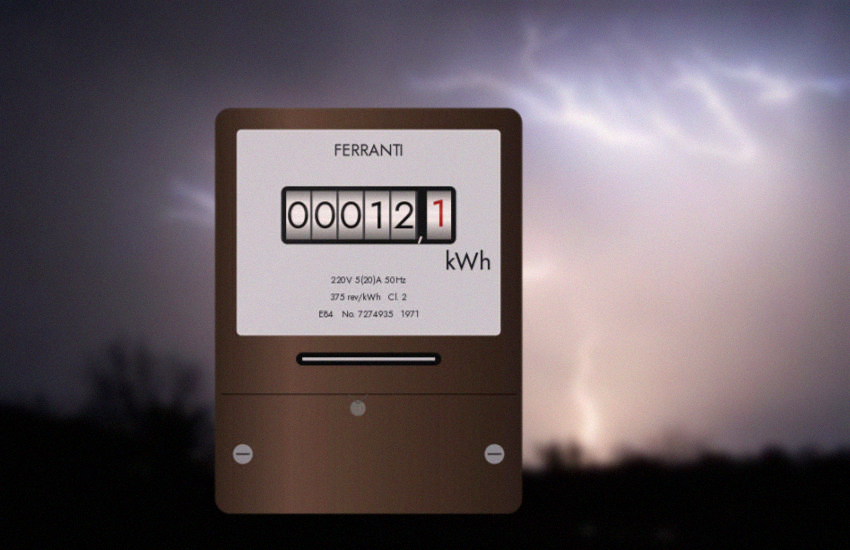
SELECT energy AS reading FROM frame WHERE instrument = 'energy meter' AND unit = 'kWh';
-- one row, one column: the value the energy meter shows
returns 12.1 kWh
